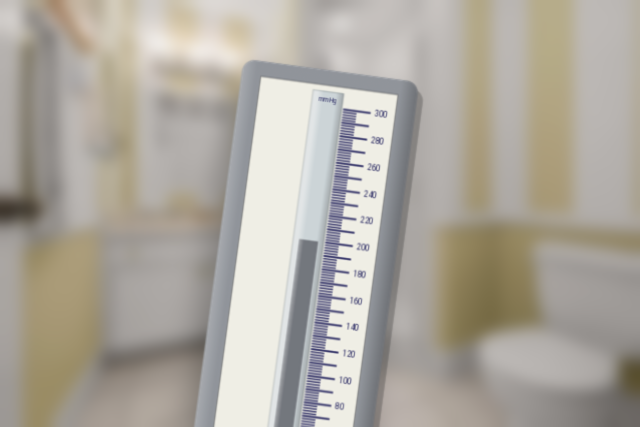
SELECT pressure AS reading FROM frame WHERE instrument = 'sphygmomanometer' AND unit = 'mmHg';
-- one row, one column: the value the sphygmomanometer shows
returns 200 mmHg
